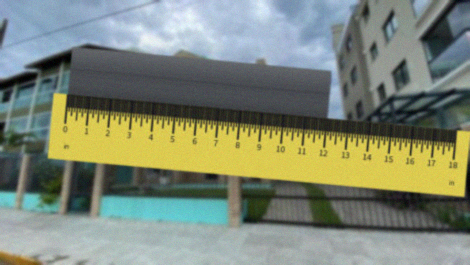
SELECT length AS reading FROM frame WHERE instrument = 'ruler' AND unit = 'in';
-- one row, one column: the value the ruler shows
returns 12 in
